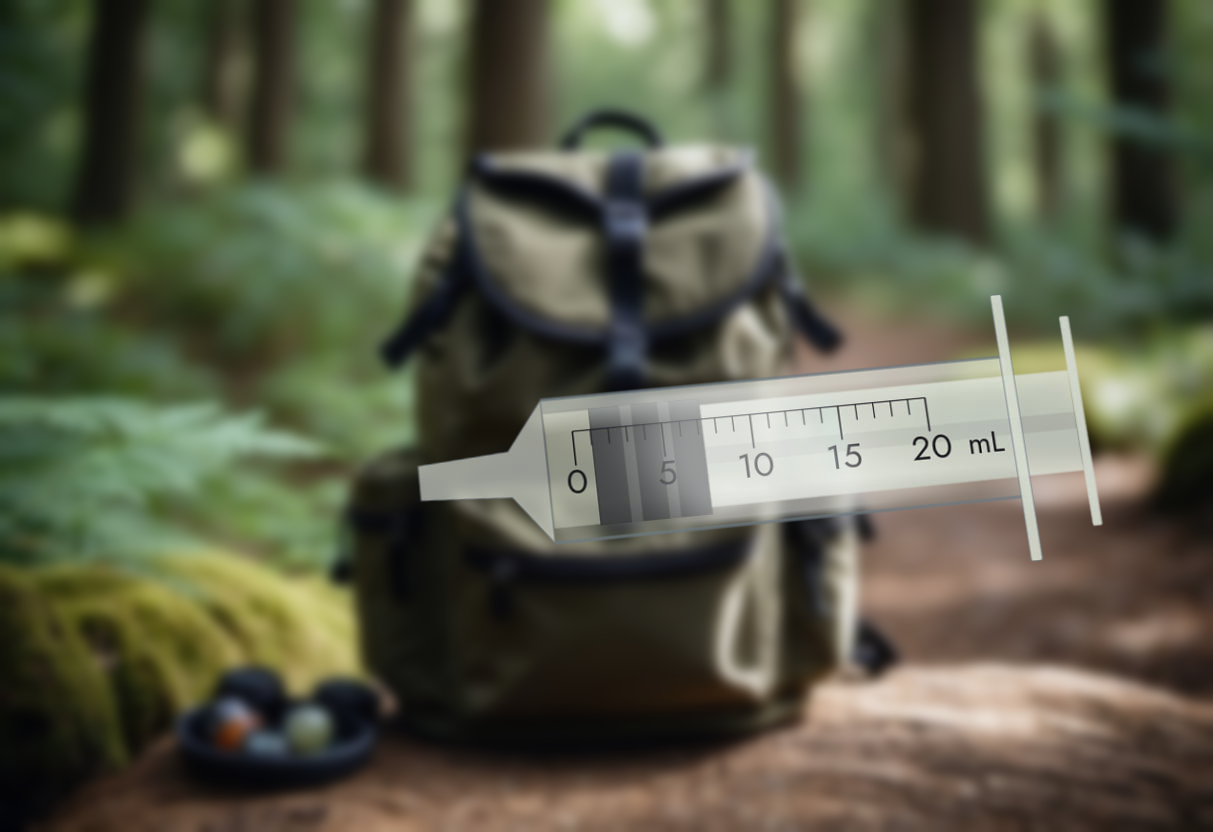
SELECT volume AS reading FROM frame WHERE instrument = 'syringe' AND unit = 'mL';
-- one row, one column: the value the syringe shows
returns 1 mL
